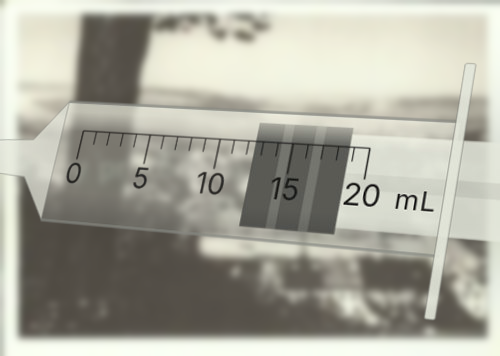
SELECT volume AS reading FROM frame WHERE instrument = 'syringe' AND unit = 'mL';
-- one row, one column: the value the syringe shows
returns 12.5 mL
